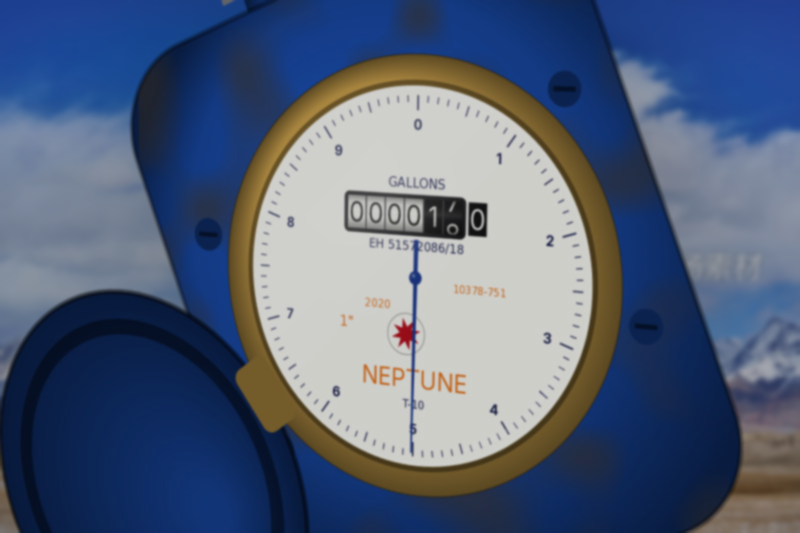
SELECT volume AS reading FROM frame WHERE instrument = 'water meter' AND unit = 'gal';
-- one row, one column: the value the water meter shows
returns 175.0 gal
